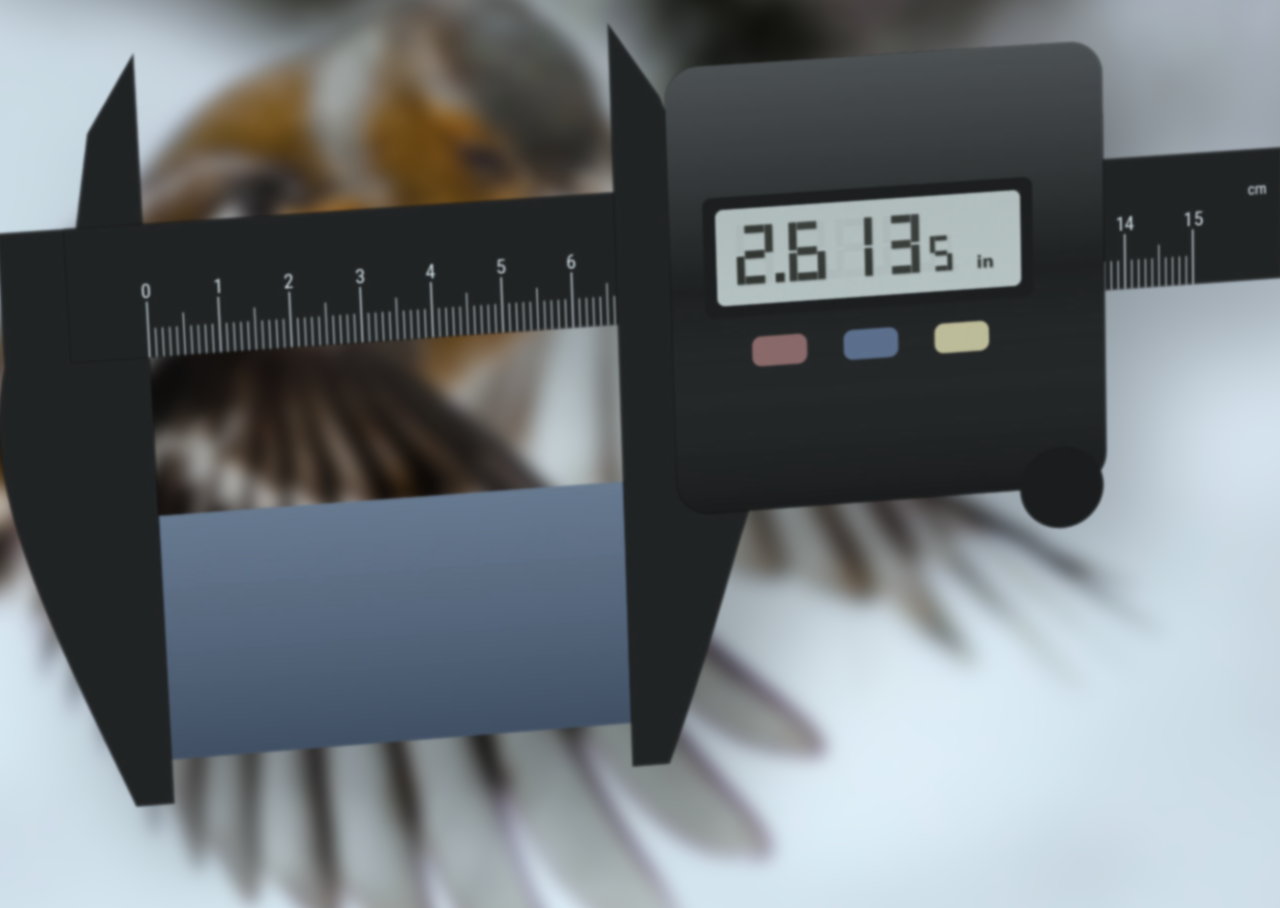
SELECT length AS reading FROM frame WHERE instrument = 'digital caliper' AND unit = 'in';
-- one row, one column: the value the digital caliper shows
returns 2.6135 in
